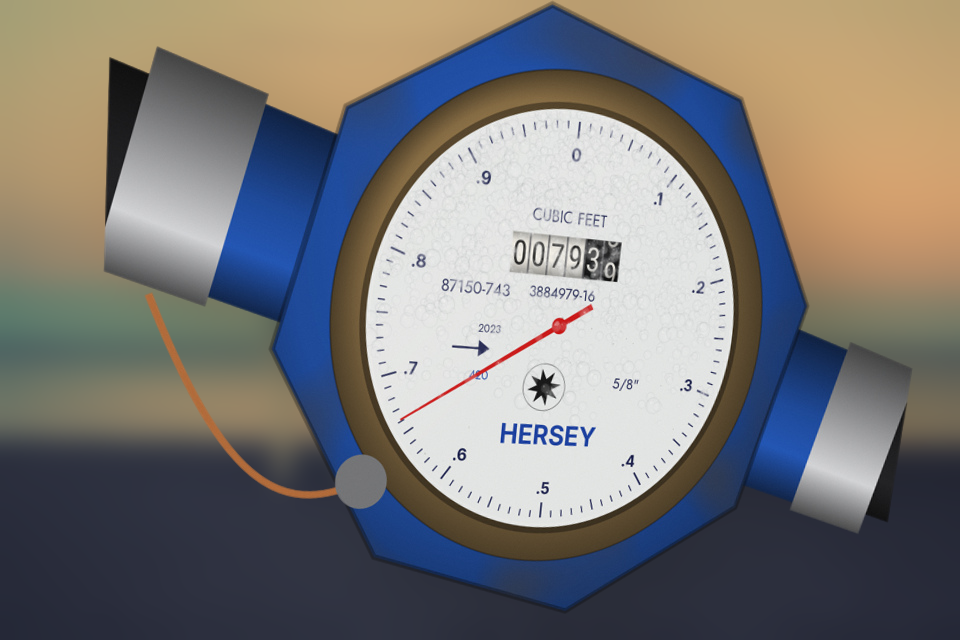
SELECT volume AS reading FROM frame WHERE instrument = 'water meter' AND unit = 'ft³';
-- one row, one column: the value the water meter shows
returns 7938.66 ft³
